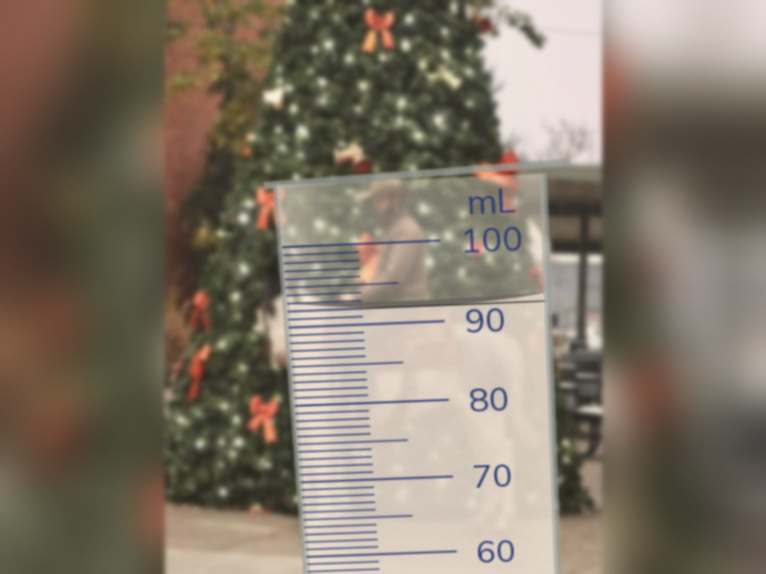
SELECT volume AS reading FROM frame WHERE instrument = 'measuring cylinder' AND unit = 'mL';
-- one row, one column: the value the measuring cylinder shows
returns 92 mL
